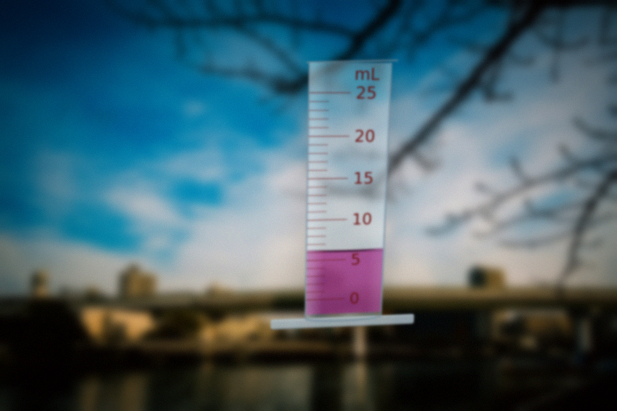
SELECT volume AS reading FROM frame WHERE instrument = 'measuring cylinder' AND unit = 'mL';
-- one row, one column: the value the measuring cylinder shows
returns 6 mL
